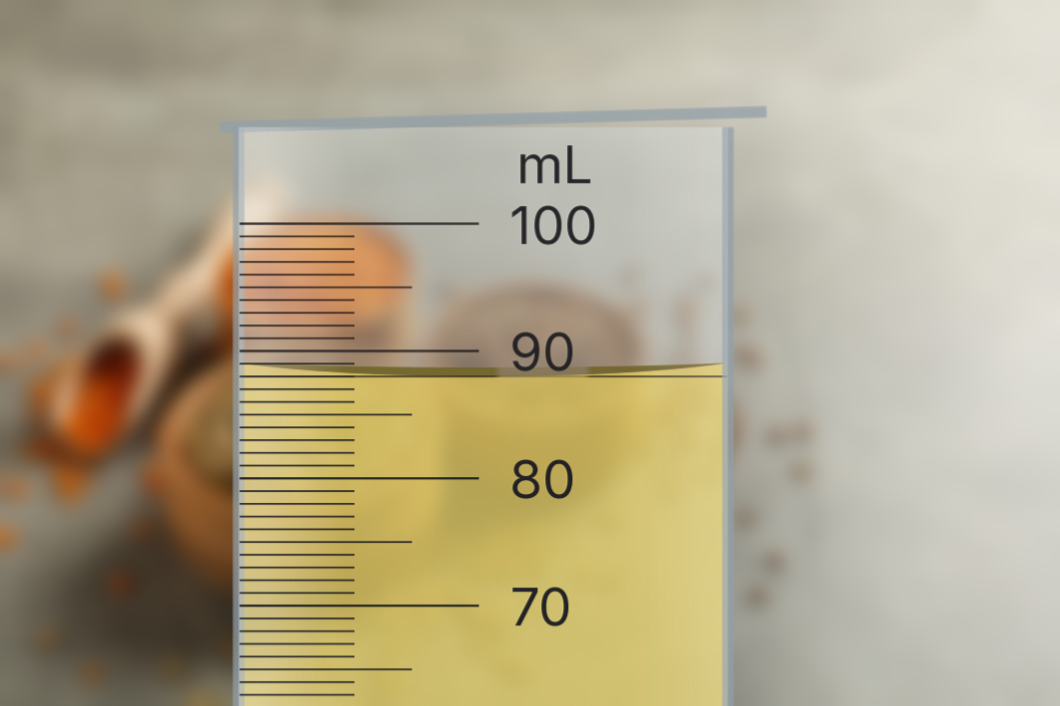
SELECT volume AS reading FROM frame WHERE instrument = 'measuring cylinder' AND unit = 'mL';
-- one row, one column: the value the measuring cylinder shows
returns 88 mL
